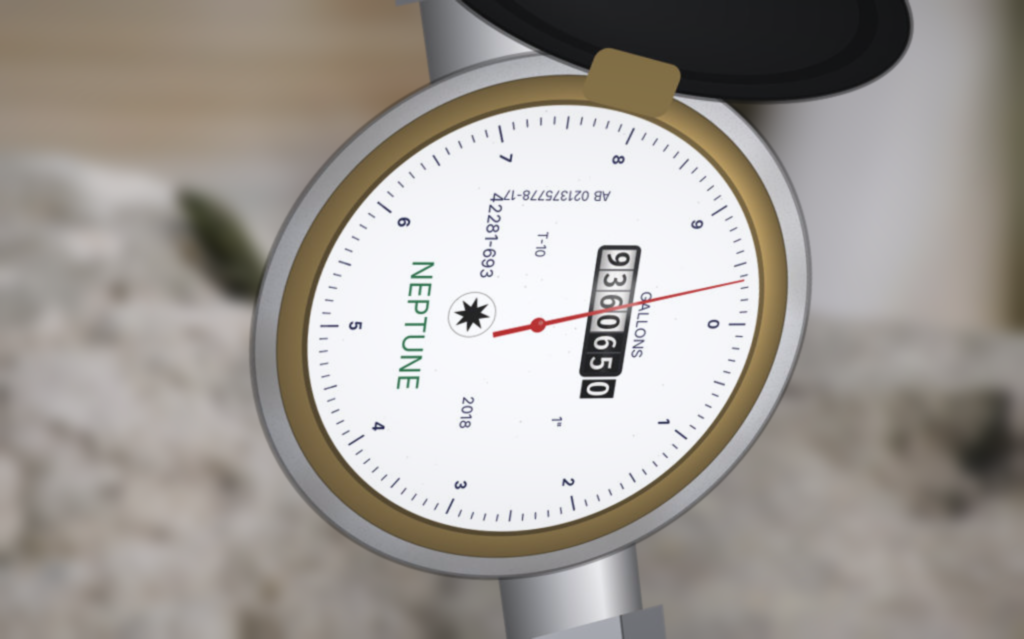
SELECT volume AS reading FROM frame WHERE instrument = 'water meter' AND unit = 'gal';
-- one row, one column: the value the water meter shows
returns 9360649.6 gal
